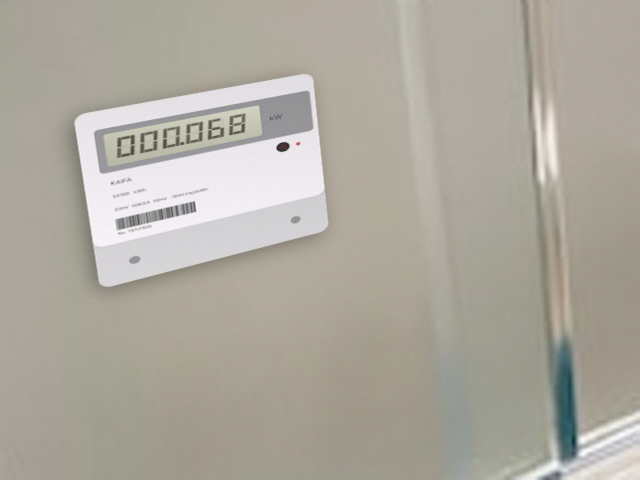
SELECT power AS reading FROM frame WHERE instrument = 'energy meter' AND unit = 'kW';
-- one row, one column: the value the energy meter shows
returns 0.068 kW
